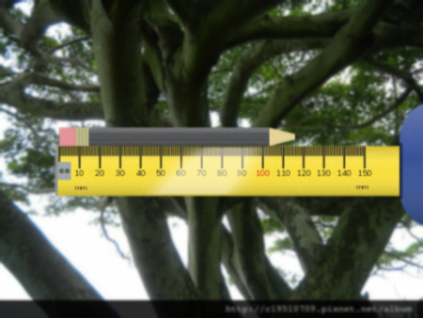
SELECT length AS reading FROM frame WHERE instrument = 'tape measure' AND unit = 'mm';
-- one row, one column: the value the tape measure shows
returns 120 mm
